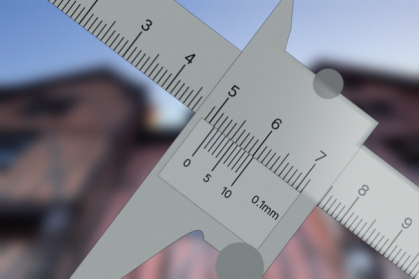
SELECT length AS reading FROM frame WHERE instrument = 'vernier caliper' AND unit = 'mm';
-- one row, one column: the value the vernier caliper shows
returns 51.2 mm
